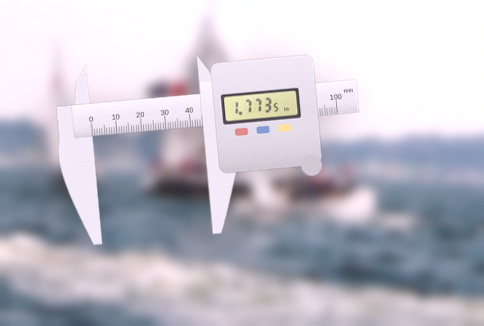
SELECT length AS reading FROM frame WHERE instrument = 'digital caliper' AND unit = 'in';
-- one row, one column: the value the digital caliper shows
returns 1.7735 in
